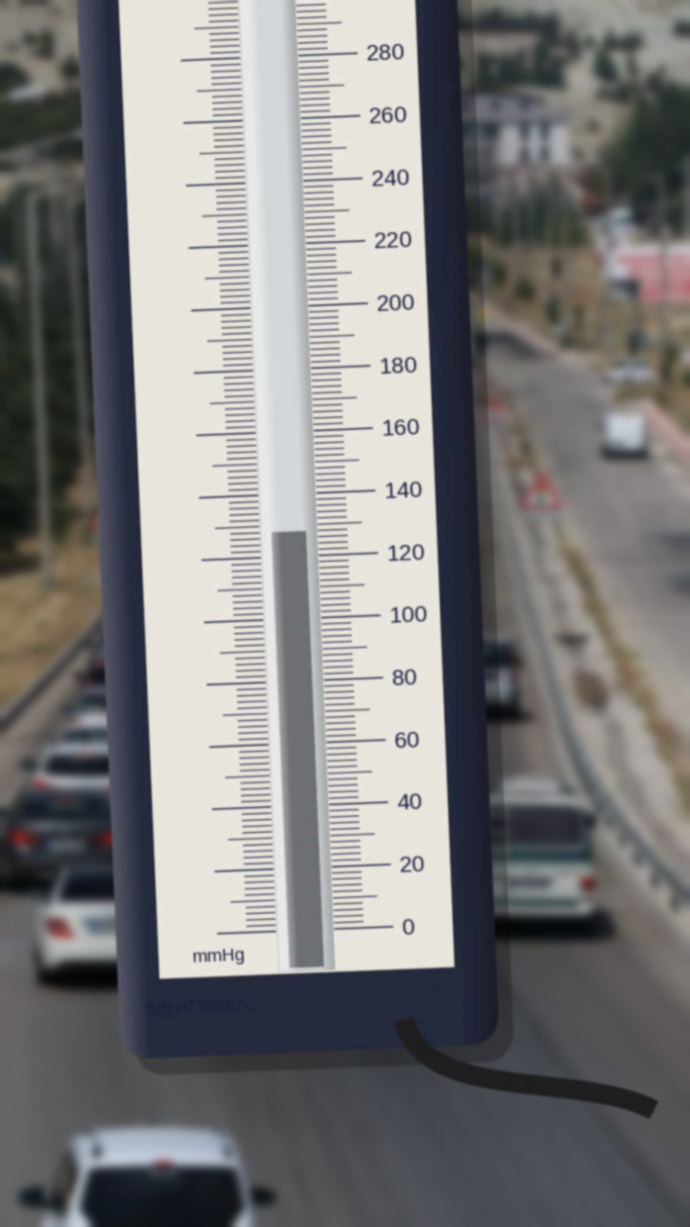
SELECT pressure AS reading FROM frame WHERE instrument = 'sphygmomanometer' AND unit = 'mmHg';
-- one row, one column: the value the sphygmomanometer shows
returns 128 mmHg
